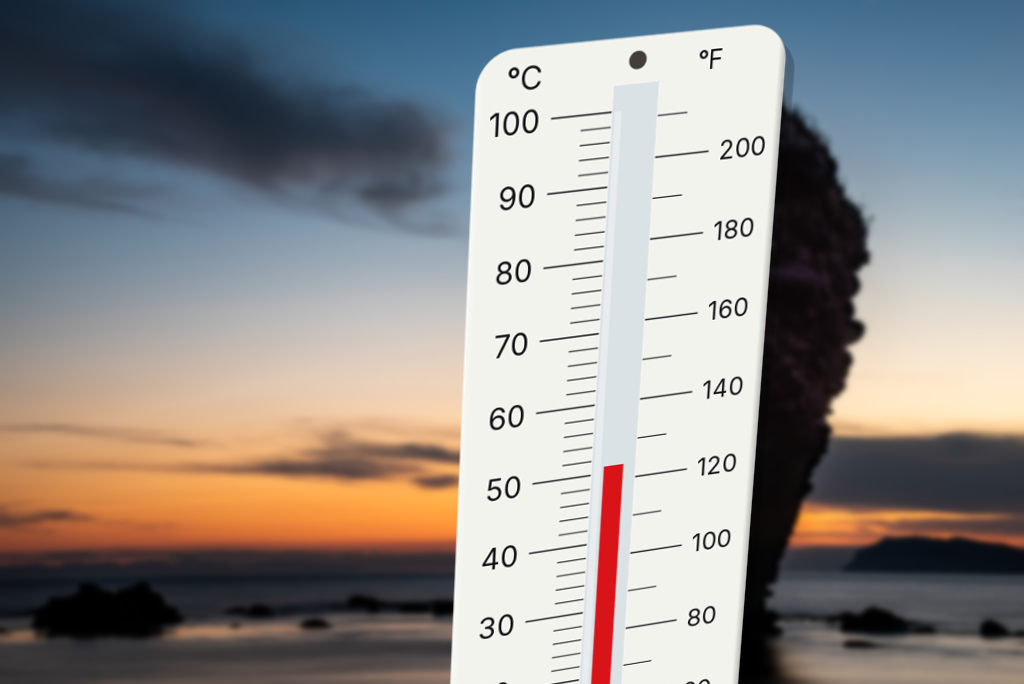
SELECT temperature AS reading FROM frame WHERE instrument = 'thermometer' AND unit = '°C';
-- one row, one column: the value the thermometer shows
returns 51 °C
